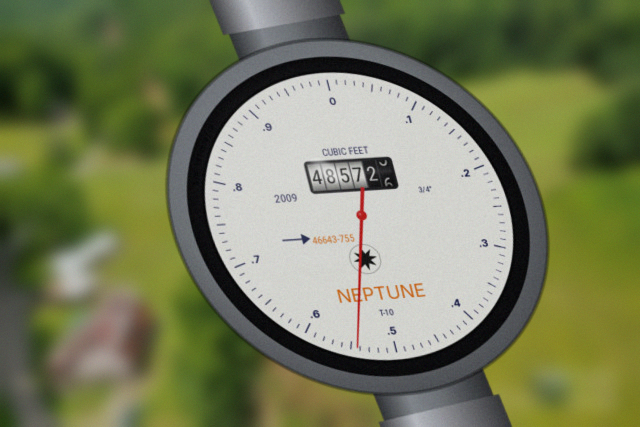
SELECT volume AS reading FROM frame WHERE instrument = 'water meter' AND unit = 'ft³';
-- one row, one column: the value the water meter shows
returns 485725.54 ft³
